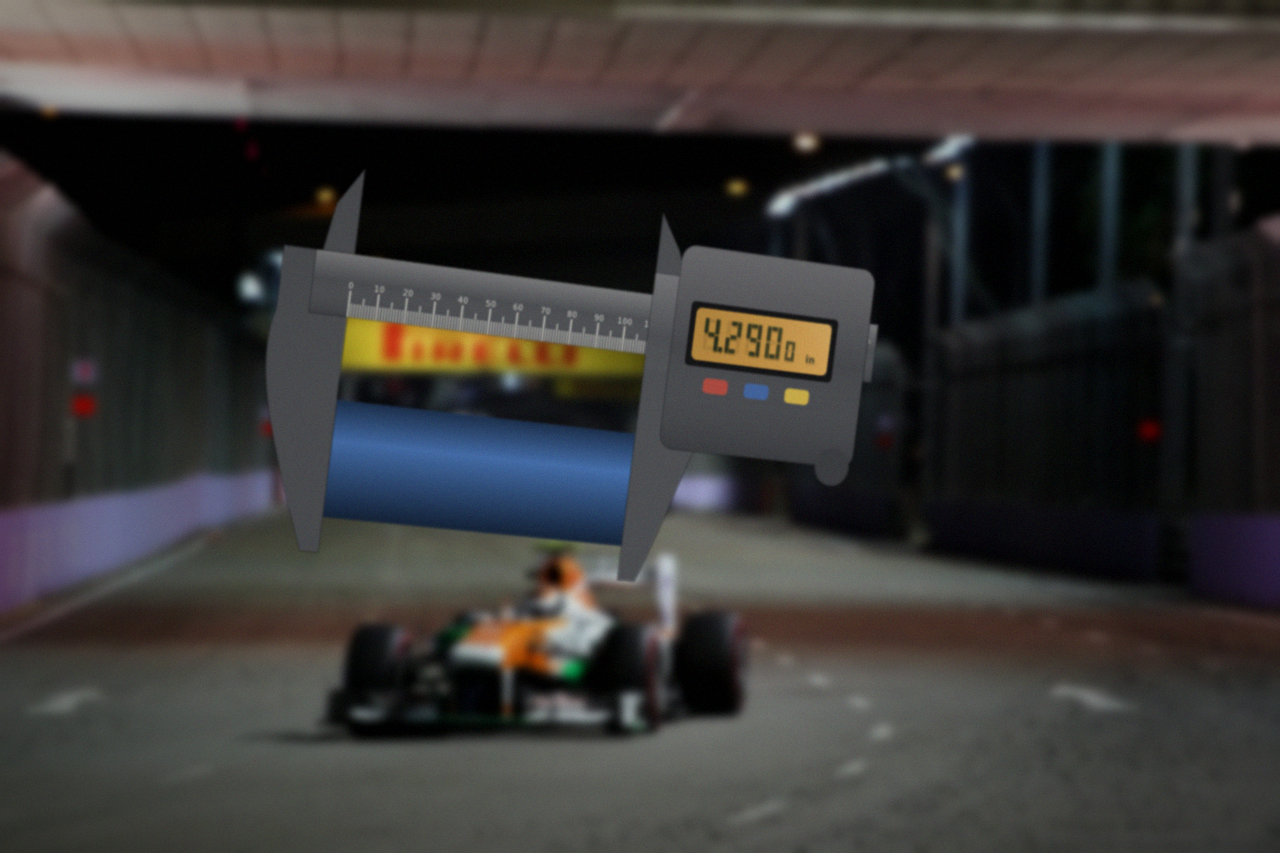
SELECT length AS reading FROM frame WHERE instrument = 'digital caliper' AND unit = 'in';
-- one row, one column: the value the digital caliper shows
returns 4.2900 in
